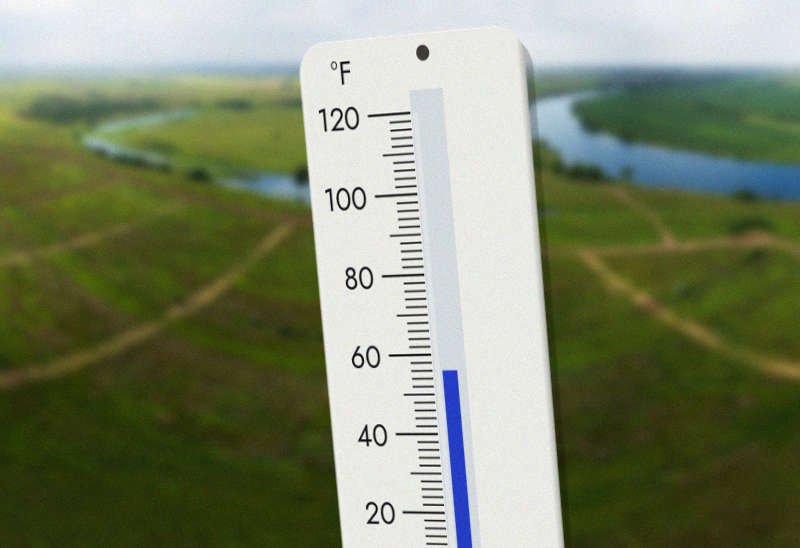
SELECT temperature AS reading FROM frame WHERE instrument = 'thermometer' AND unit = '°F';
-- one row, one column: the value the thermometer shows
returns 56 °F
